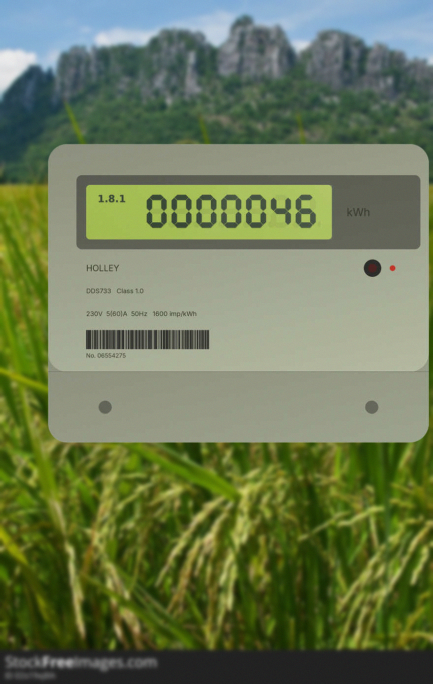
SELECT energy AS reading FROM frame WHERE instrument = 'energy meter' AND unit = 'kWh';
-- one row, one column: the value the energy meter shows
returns 46 kWh
